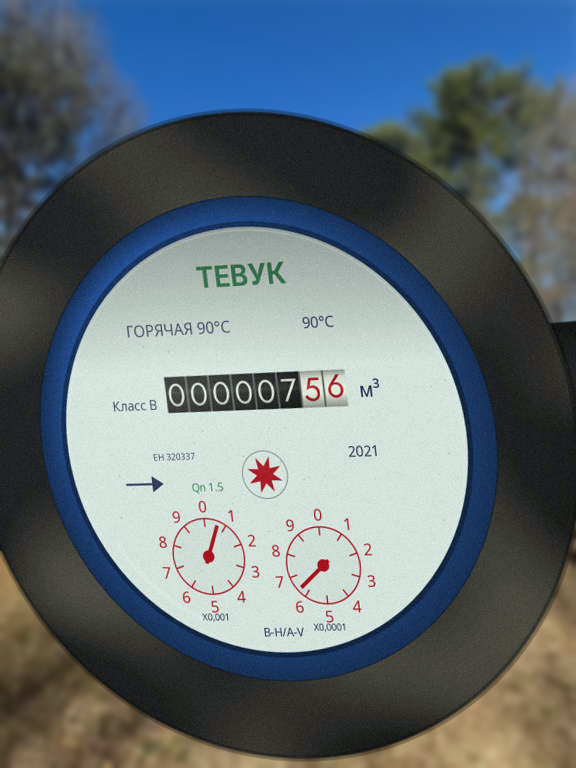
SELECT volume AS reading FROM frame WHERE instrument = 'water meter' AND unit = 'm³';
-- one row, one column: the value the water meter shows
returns 7.5606 m³
